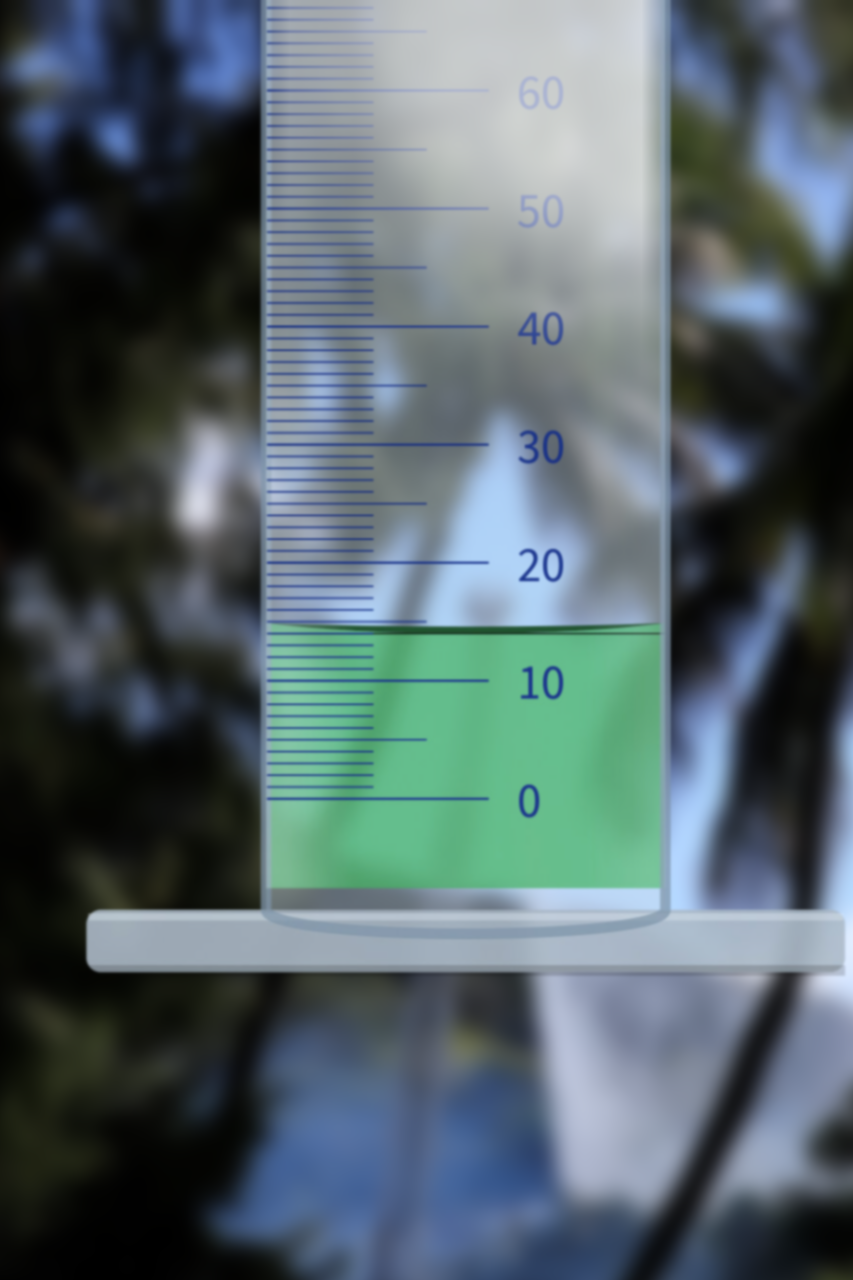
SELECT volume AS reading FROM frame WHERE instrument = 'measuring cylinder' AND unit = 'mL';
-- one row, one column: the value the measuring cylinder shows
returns 14 mL
